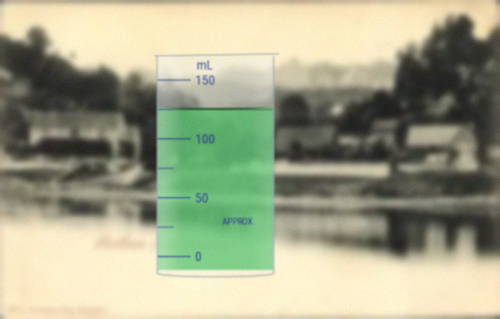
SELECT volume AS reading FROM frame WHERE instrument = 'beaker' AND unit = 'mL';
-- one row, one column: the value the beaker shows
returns 125 mL
